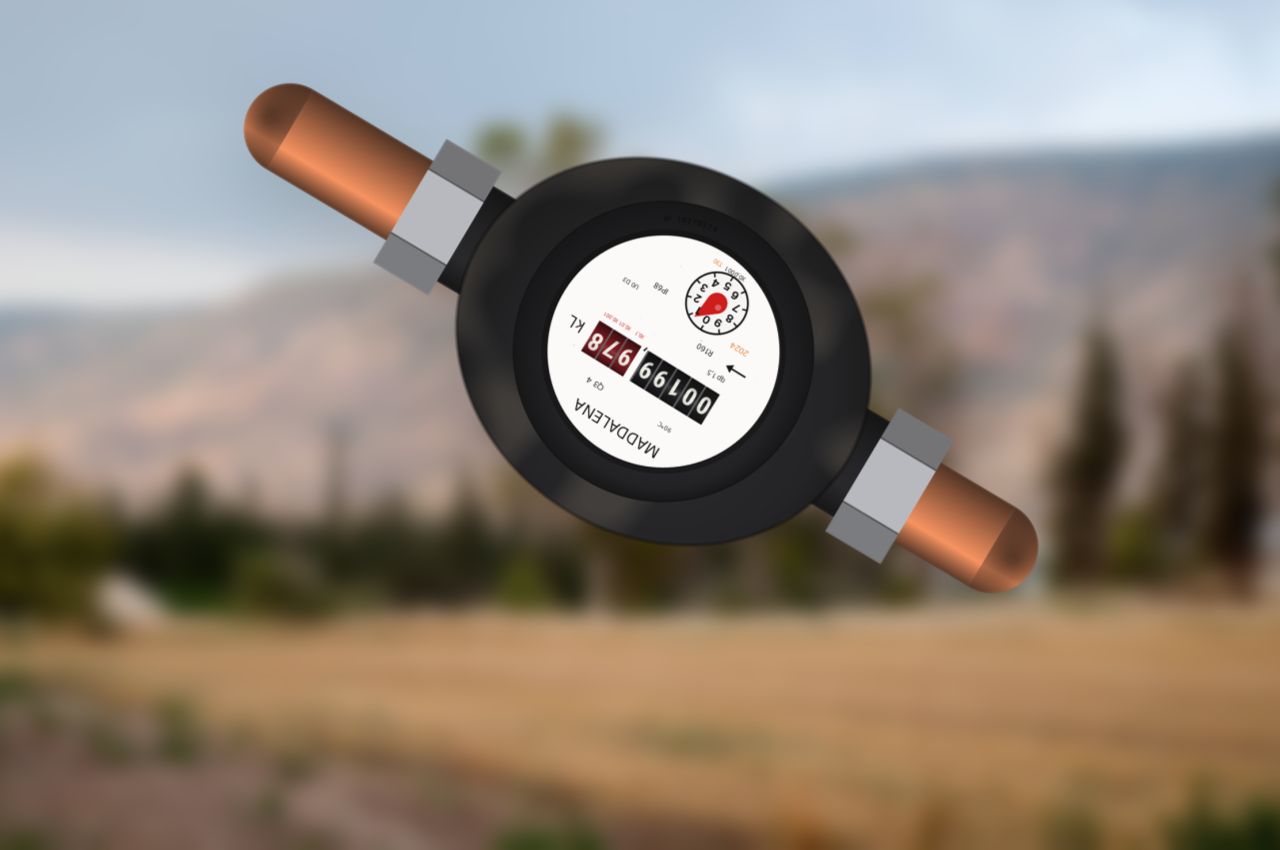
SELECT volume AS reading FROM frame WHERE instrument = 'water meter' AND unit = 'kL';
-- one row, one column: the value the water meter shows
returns 199.9780 kL
